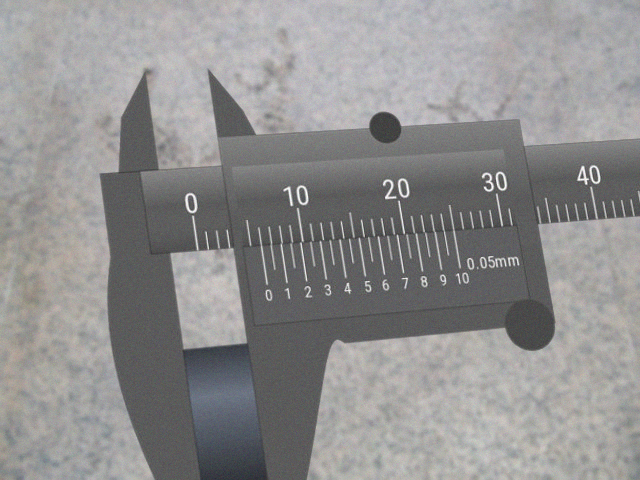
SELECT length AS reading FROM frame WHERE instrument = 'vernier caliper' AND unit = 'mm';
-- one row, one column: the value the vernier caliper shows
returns 6.0 mm
